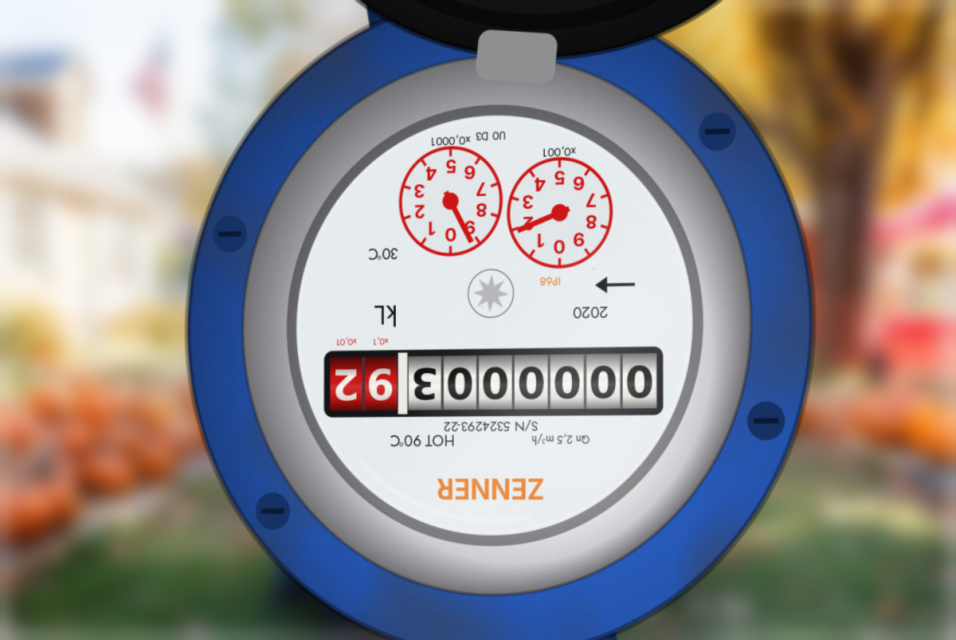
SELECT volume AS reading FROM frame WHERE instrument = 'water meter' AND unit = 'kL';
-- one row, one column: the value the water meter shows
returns 3.9219 kL
